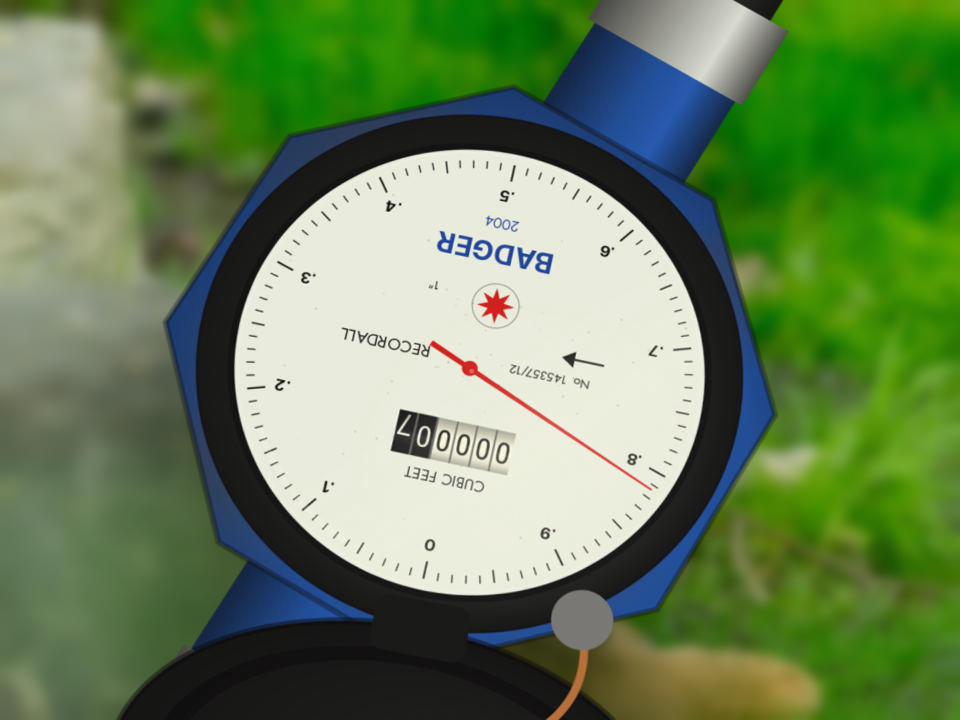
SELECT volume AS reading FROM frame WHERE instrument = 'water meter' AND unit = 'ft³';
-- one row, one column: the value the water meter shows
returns 6.81 ft³
